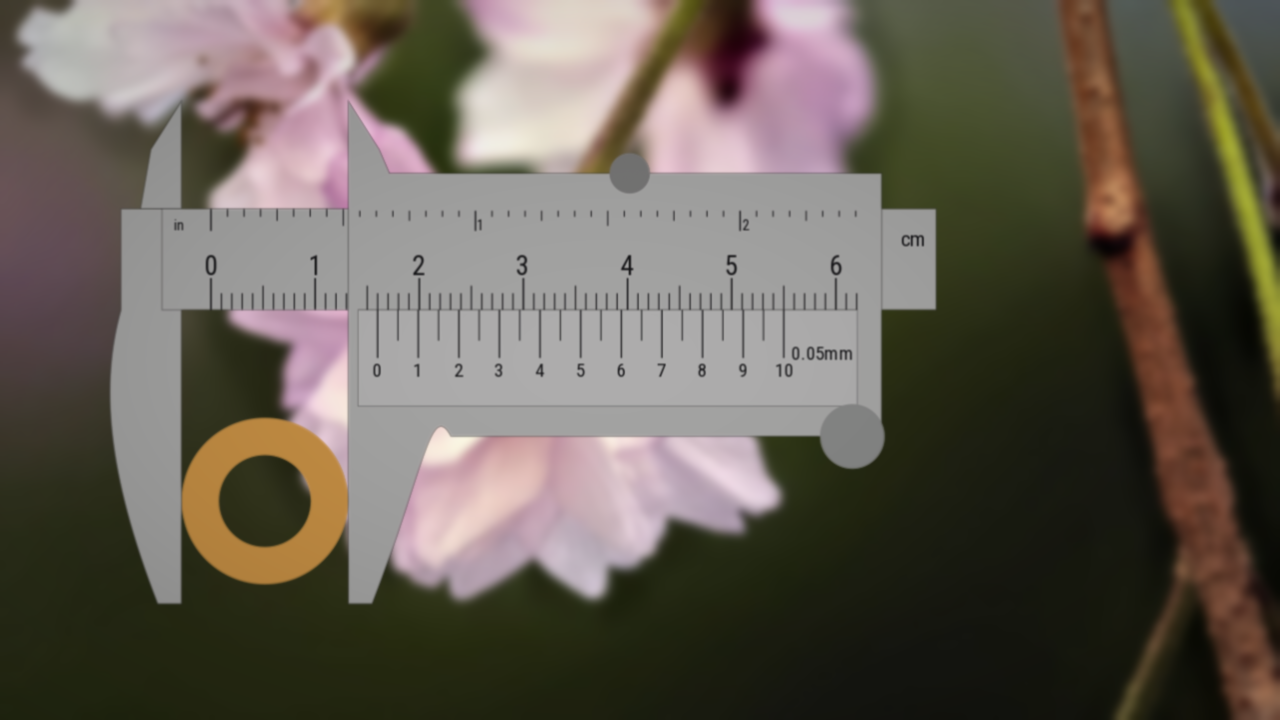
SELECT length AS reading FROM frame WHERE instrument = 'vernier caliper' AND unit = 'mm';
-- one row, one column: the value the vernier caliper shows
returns 16.0 mm
